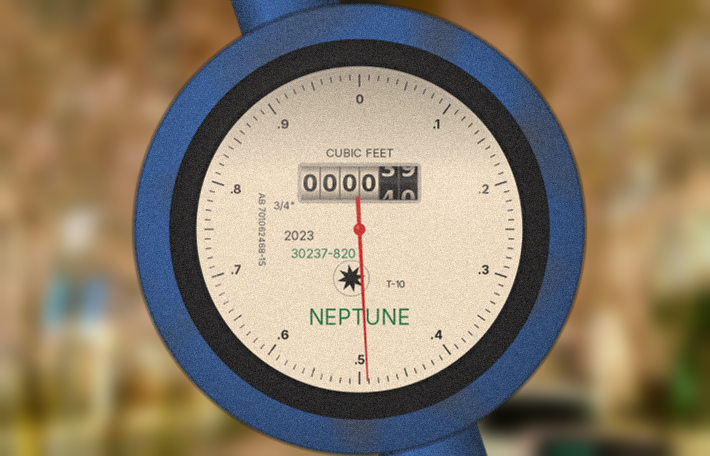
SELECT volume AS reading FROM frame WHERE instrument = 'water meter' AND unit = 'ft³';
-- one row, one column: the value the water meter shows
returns 39.49 ft³
